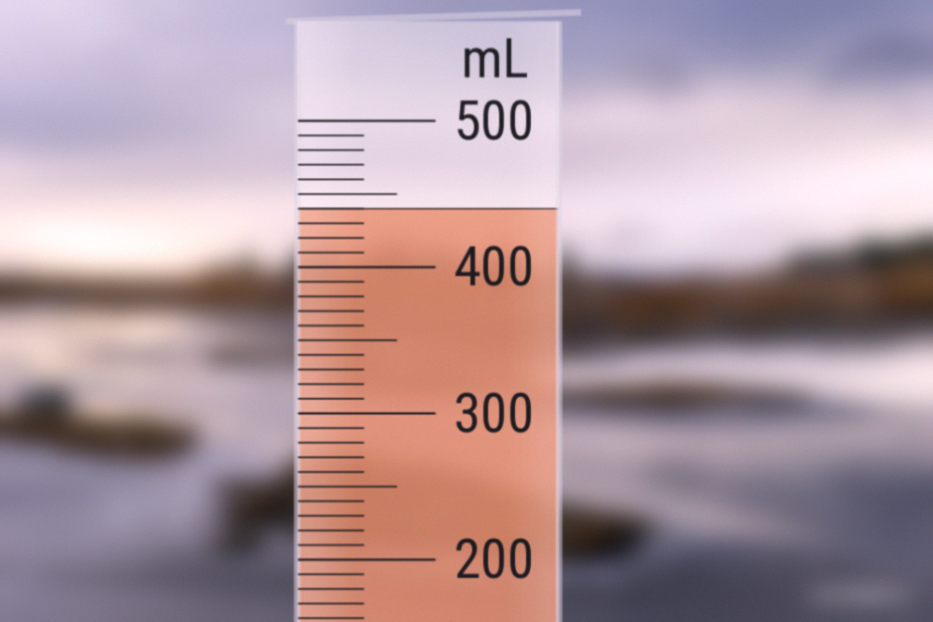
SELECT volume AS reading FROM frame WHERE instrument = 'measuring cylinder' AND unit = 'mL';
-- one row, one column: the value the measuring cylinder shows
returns 440 mL
